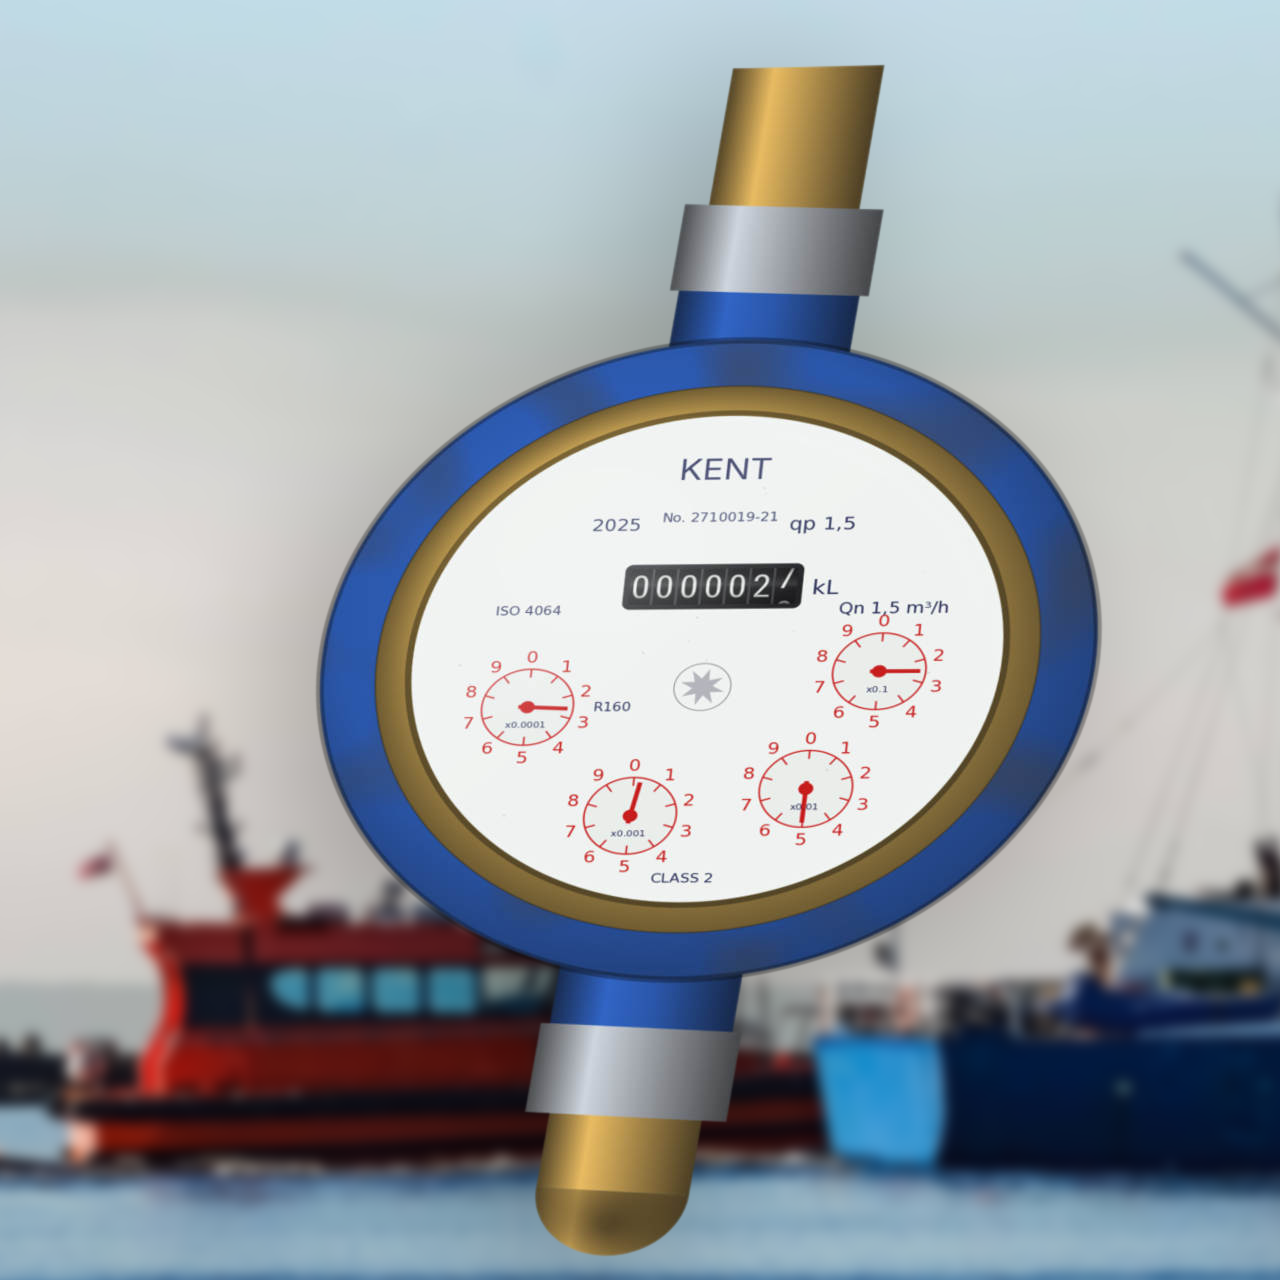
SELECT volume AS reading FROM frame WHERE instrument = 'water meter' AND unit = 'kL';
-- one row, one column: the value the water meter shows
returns 27.2502 kL
